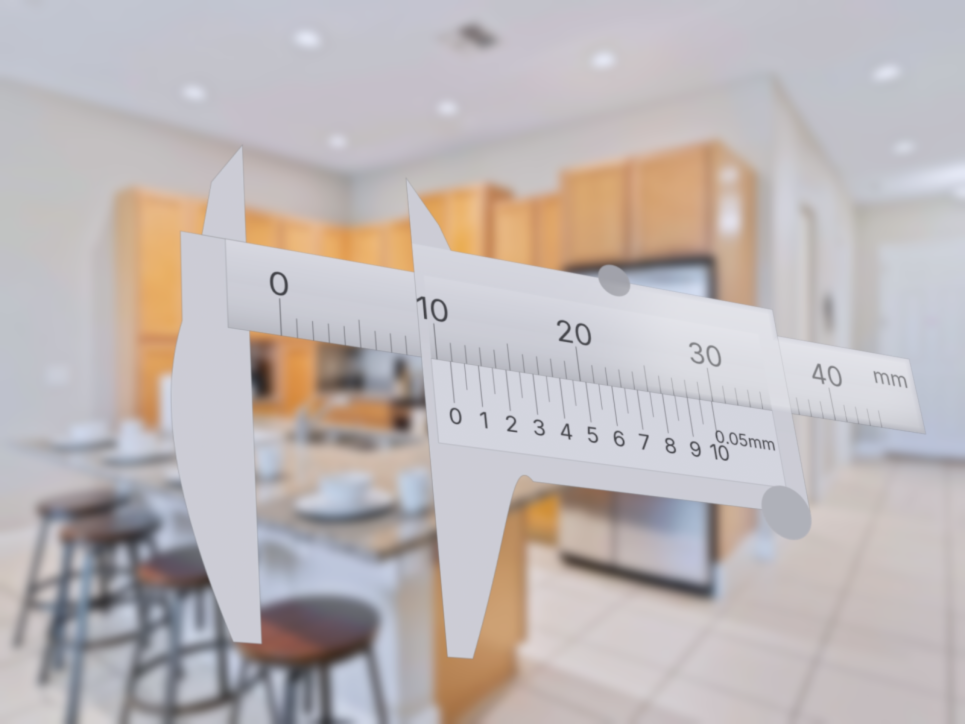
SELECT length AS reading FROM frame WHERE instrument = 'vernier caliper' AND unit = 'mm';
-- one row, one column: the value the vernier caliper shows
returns 10.9 mm
